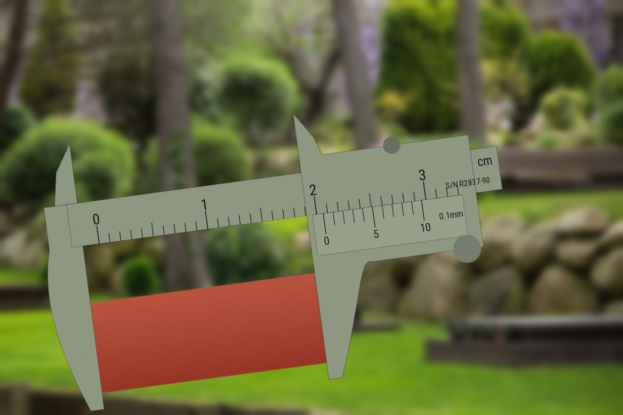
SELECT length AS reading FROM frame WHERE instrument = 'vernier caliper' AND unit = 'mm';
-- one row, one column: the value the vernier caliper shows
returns 20.6 mm
